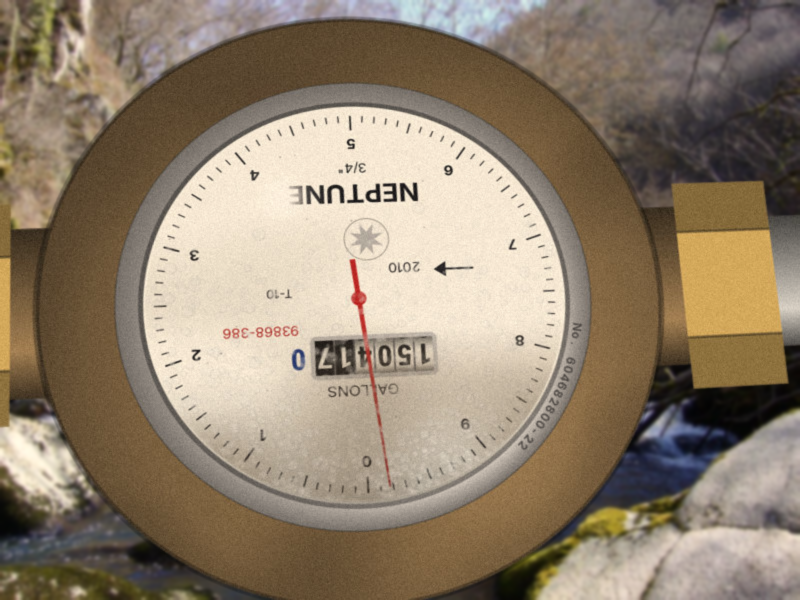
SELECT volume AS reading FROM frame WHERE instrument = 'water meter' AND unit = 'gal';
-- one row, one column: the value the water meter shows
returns 1504169.8 gal
